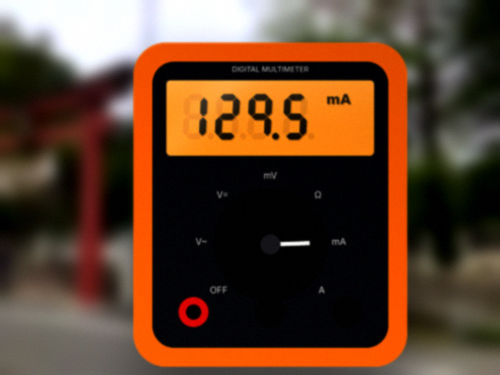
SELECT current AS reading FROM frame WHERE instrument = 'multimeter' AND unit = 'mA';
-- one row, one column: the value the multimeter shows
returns 129.5 mA
